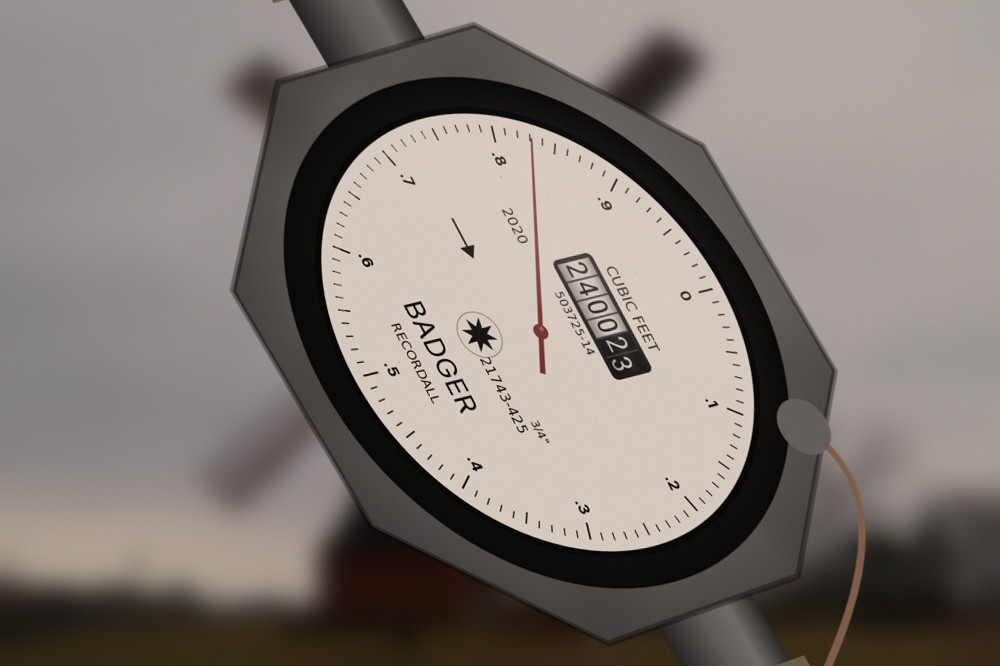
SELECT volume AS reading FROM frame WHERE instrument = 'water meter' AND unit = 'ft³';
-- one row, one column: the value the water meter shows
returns 240022.83 ft³
